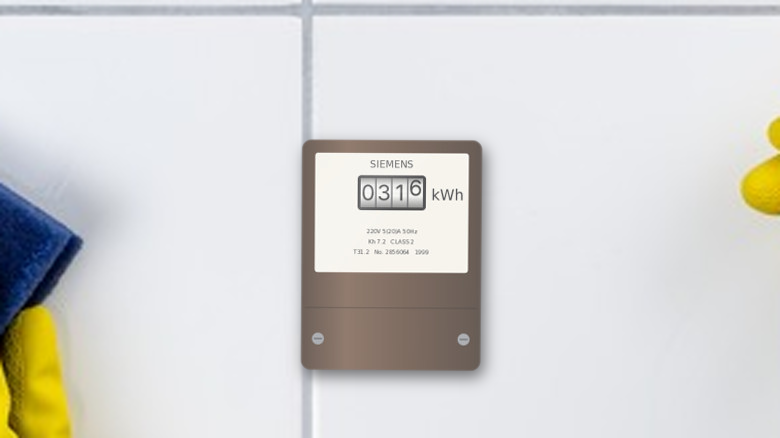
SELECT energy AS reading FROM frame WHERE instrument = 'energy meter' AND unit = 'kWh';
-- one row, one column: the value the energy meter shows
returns 316 kWh
